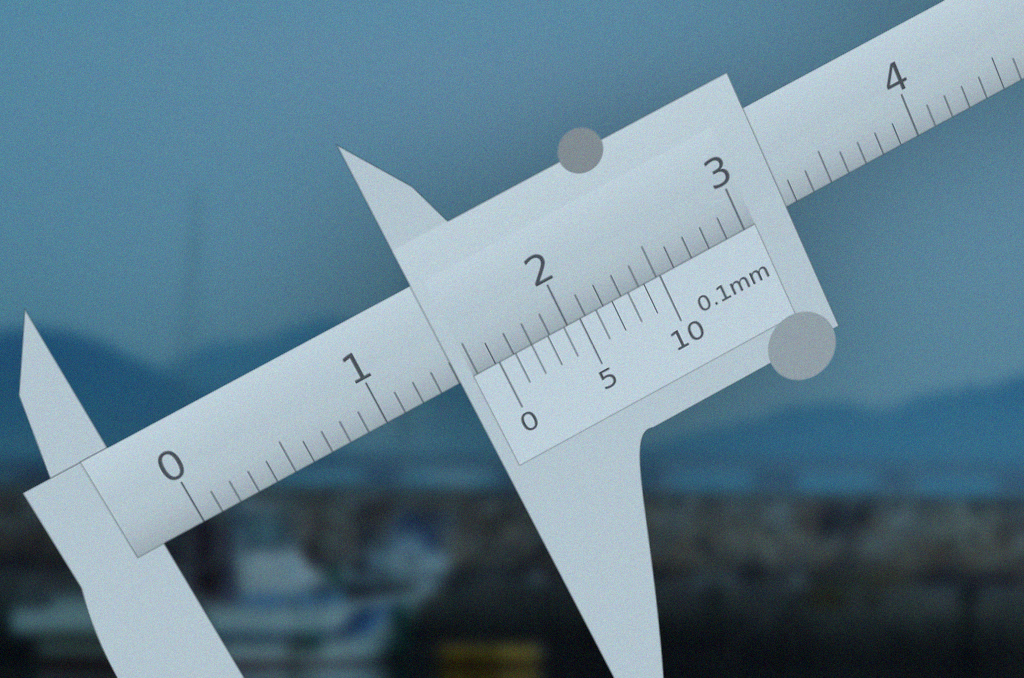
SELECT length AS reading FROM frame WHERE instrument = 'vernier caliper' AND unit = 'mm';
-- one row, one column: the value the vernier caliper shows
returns 16.2 mm
